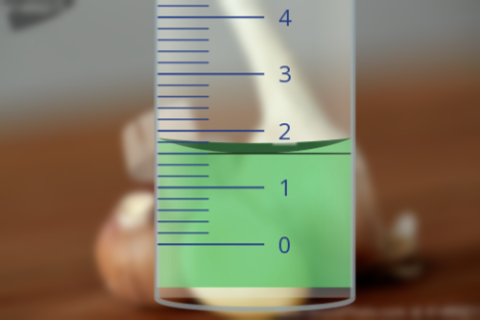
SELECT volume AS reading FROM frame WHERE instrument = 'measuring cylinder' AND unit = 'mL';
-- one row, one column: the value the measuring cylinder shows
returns 1.6 mL
